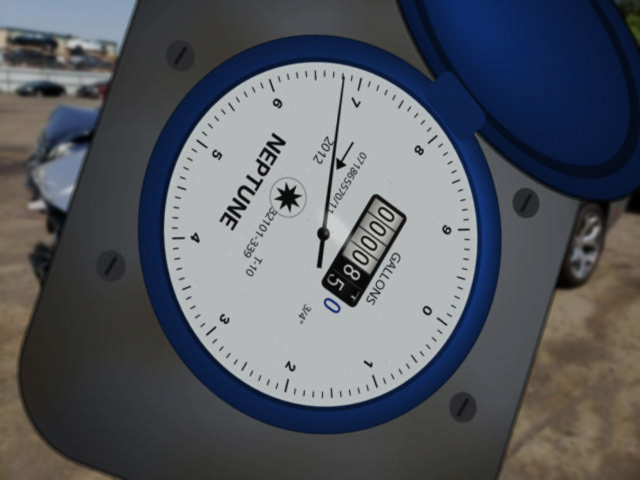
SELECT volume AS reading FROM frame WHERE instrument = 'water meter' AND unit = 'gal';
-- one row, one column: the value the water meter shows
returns 846.8 gal
